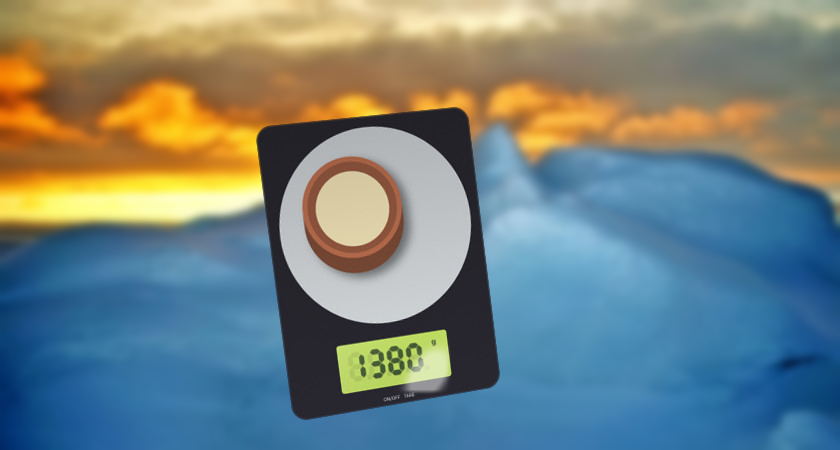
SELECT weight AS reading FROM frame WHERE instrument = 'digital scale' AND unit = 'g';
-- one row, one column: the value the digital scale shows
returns 1380 g
